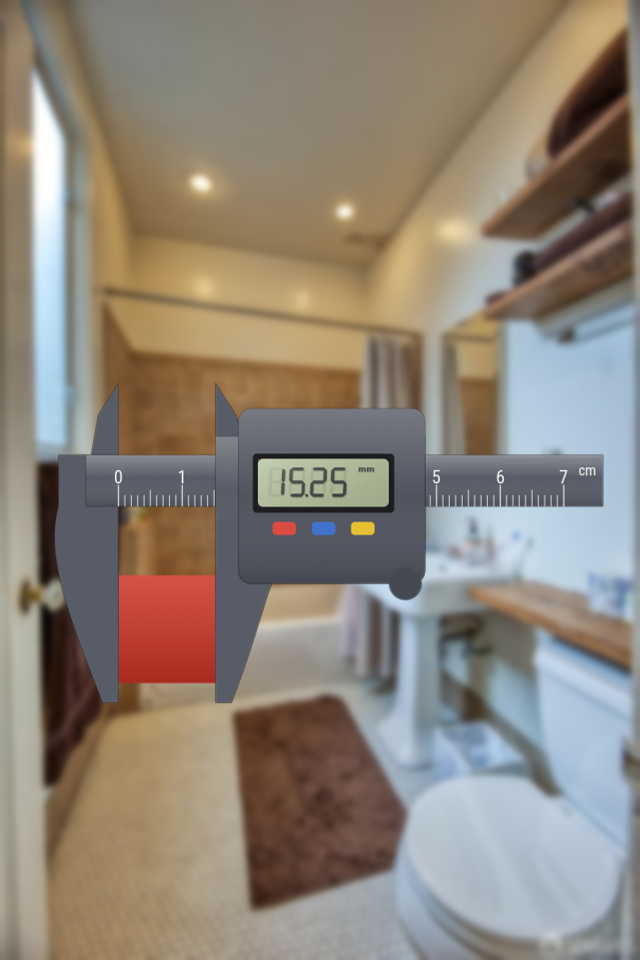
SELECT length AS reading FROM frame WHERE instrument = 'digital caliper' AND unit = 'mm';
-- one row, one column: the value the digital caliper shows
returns 15.25 mm
